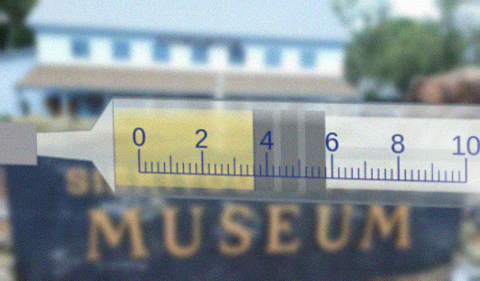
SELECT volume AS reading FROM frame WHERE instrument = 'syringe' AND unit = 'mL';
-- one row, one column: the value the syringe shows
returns 3.6 mL
